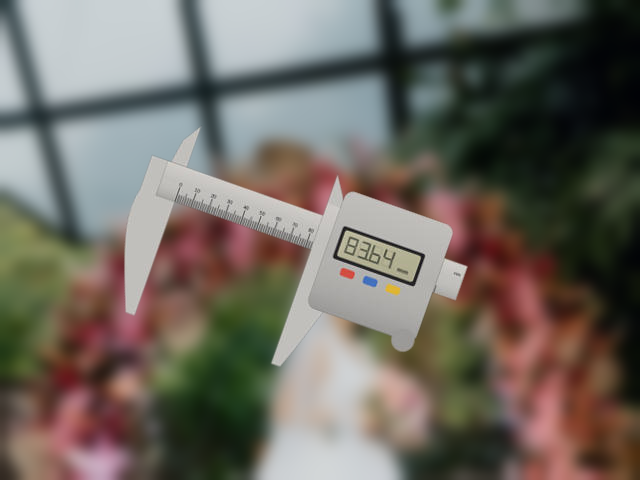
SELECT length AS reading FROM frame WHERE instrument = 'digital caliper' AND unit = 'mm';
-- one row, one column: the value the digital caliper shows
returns 83.64 mm
